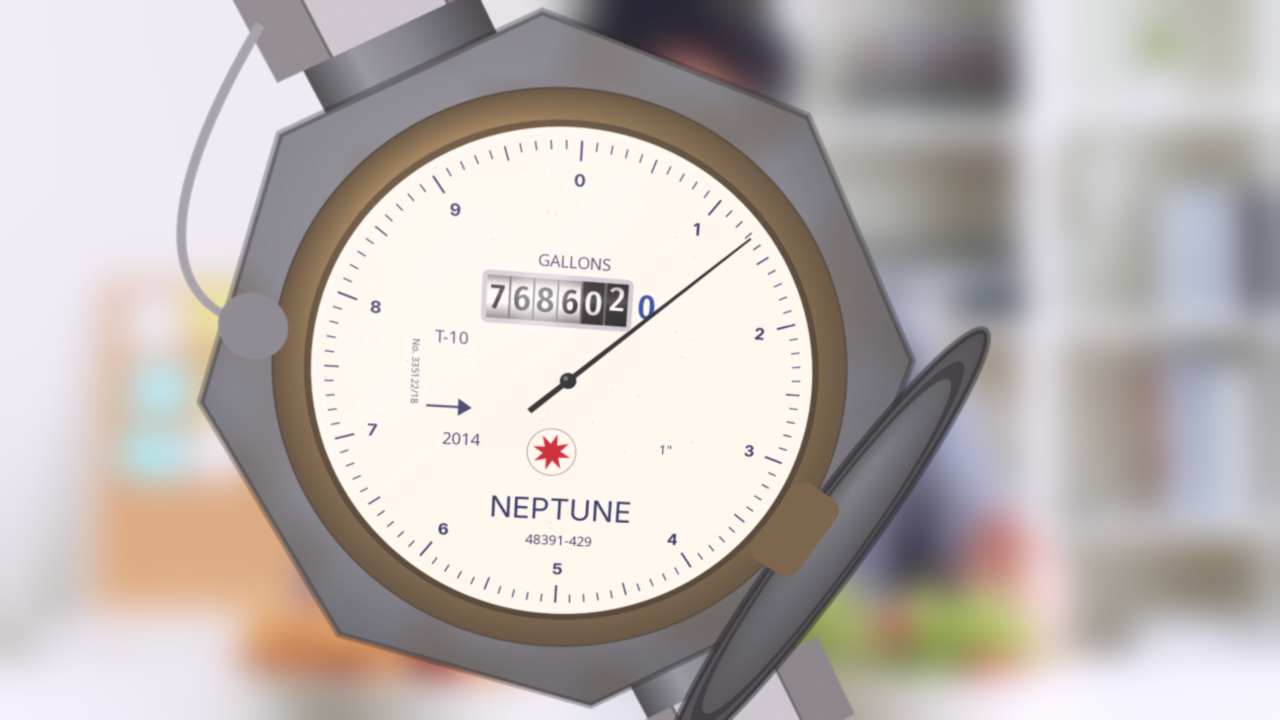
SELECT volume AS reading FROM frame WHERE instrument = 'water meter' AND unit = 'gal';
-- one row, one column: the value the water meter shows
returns 7686021.3 gal
